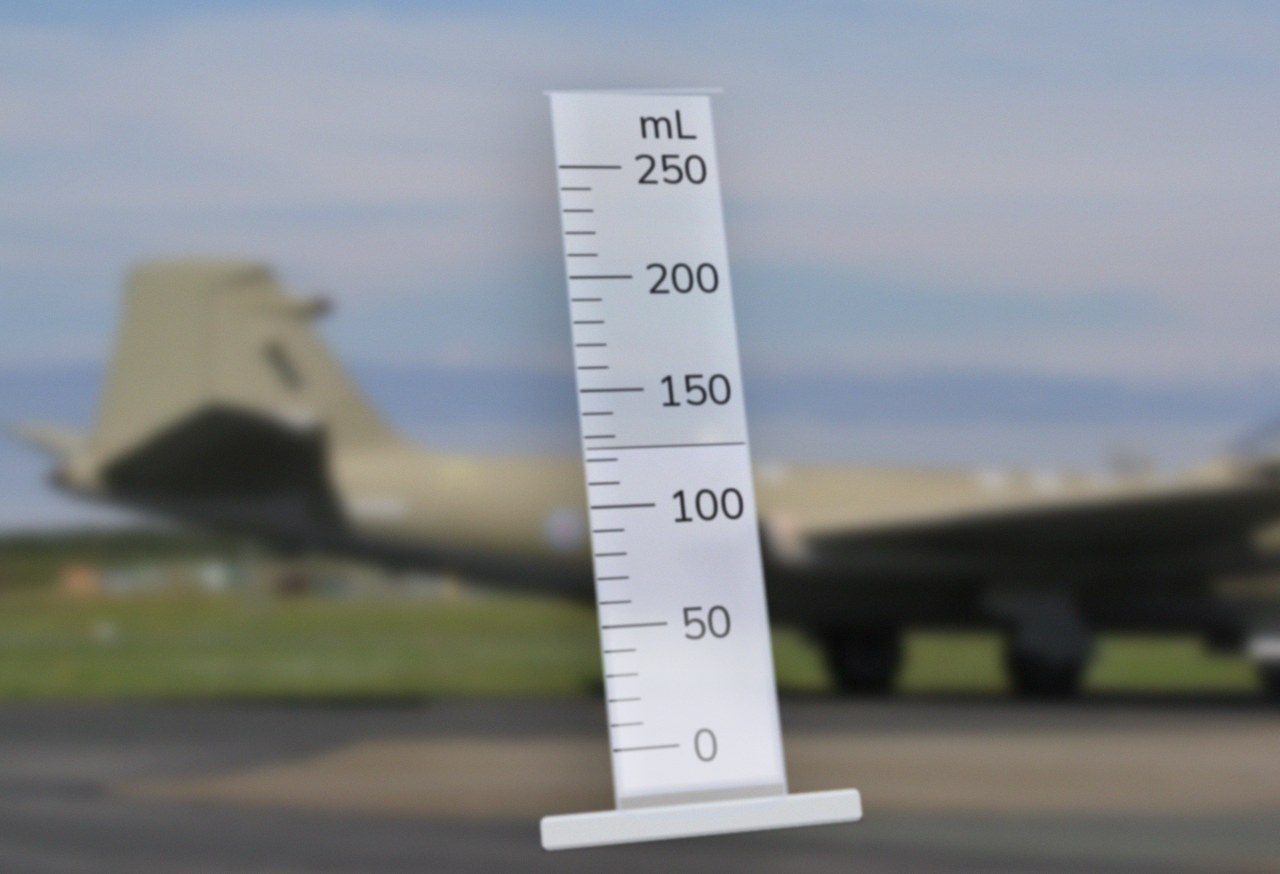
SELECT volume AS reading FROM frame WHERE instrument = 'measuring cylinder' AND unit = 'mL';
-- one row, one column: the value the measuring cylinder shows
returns 125 mL
